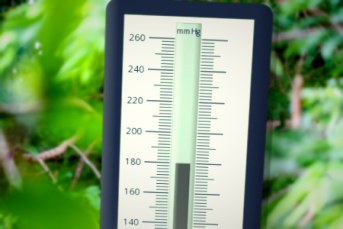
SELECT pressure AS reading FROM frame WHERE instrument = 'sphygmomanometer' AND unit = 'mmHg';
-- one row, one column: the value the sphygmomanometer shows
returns 180 mmHg
